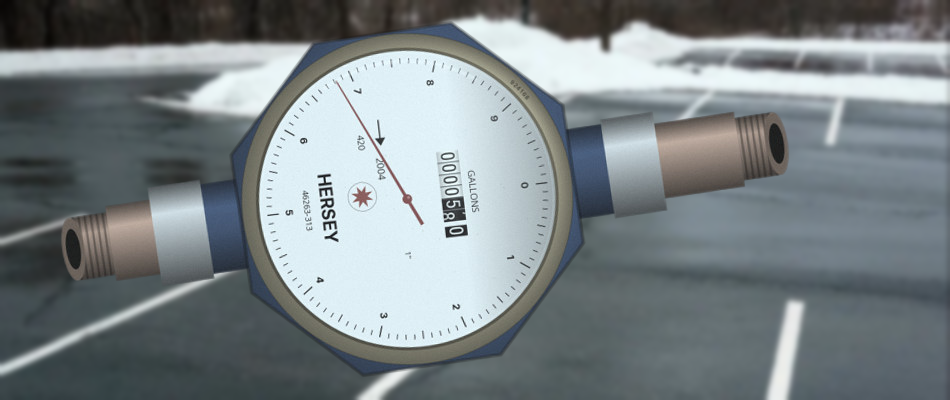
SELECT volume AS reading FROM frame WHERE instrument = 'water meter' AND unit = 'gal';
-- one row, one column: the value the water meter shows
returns 576.8 gal
